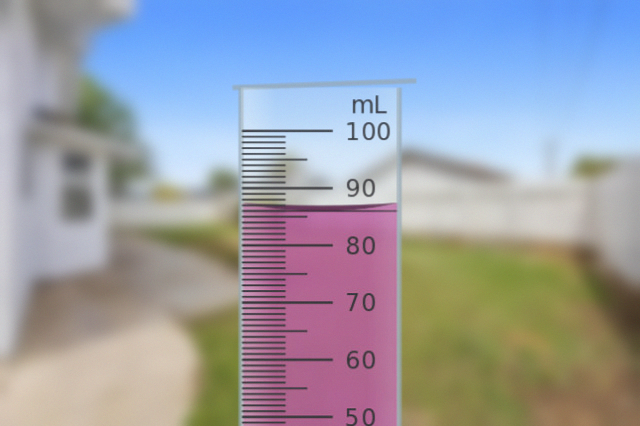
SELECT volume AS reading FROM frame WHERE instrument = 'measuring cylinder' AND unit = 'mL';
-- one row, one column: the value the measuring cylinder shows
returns 86 mL
